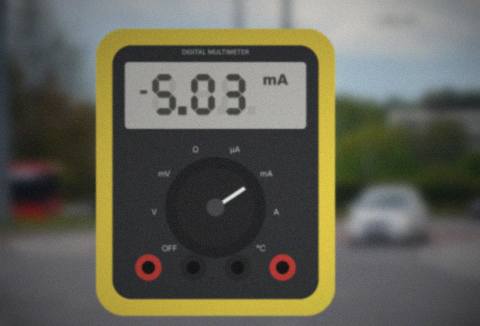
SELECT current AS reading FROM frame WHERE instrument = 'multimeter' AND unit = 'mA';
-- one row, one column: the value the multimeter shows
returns -5.03 mA
